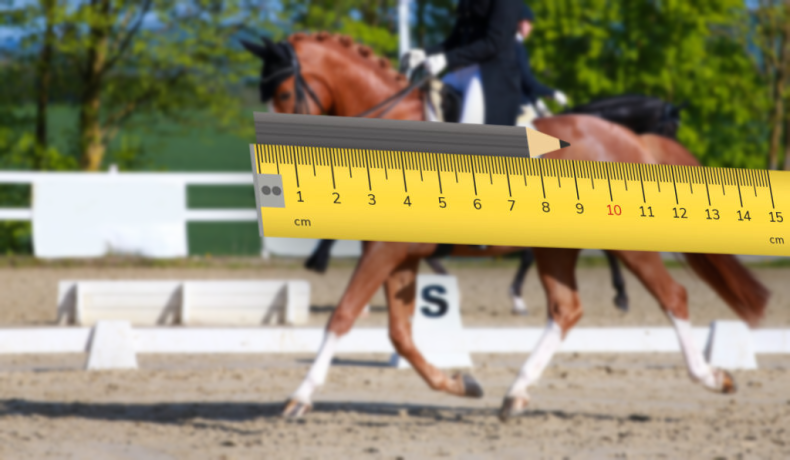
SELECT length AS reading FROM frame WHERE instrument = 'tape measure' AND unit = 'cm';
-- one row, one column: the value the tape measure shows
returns 9 cm
